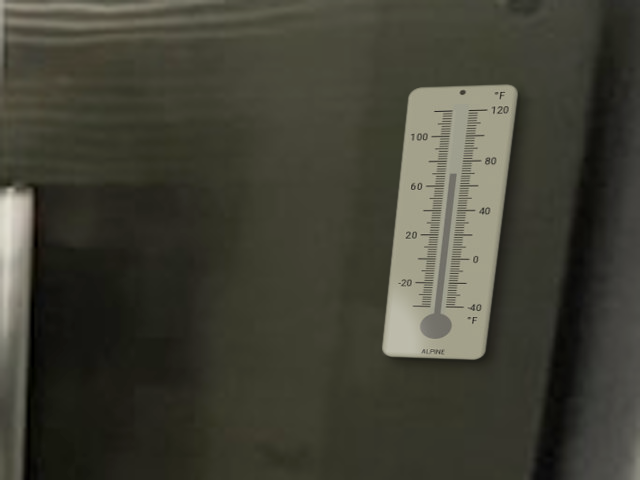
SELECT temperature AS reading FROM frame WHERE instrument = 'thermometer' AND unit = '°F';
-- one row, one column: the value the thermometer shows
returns 70 °F
